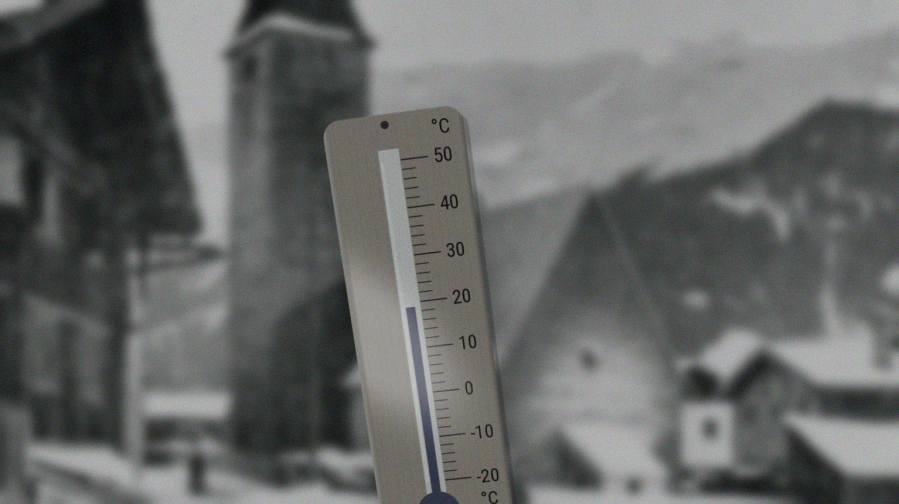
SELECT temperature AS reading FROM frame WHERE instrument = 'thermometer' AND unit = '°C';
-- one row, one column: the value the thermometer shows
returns 19 °C
